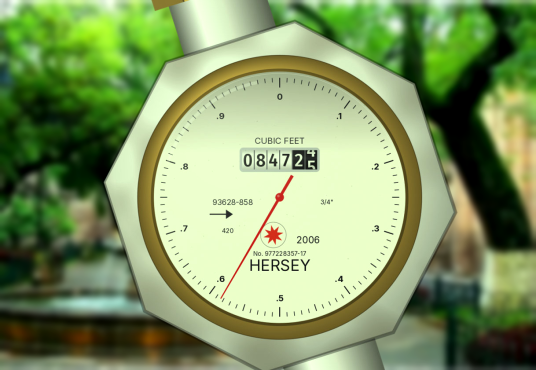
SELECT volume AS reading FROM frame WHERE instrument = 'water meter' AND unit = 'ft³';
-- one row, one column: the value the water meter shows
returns 84724.58 ft³
